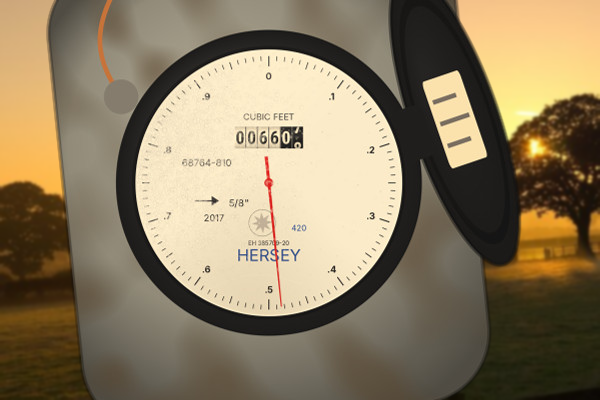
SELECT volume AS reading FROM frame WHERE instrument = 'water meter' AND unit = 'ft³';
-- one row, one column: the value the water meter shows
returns 6607.48 ft³
